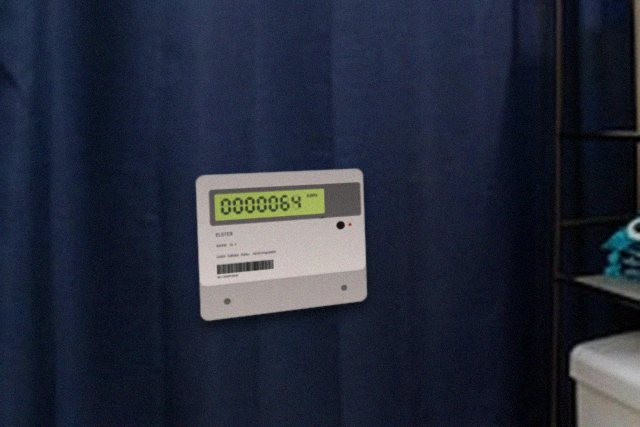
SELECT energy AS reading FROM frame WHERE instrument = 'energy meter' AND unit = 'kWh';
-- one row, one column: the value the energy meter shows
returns 64 kWh
